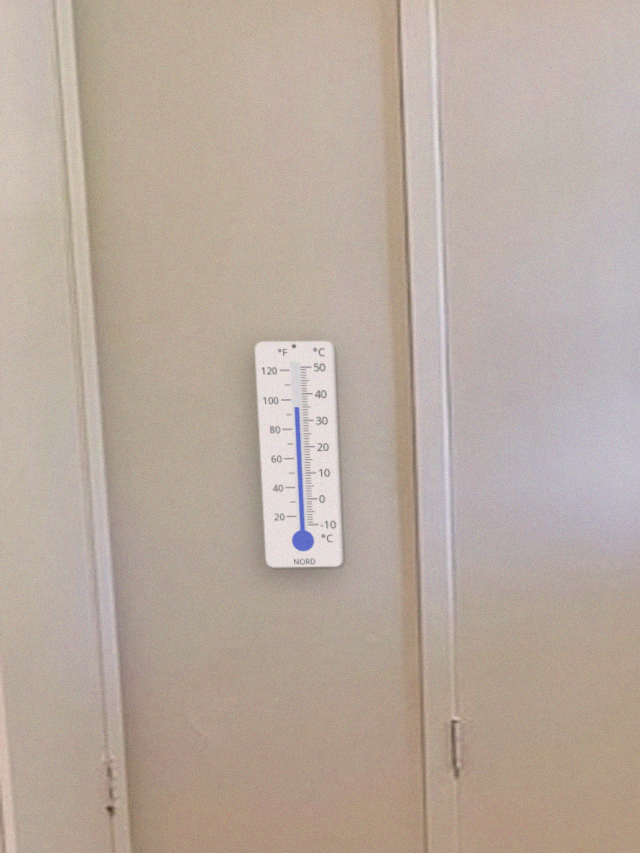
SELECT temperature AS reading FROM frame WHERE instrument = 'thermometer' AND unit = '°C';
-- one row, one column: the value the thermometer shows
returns 35 °C
